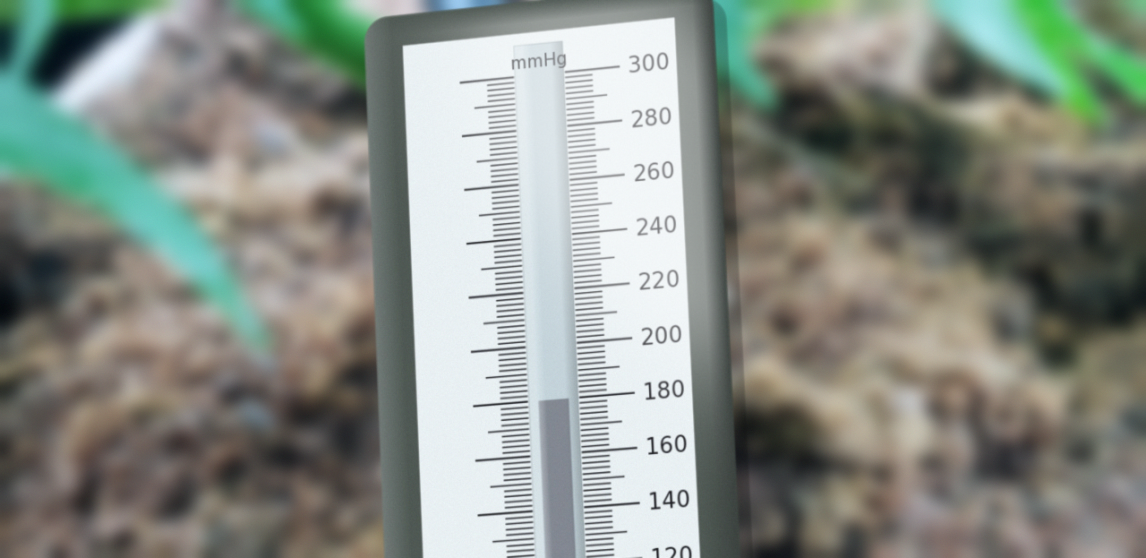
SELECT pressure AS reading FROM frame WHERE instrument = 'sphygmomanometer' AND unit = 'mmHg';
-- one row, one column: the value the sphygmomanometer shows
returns 180 mmHg
